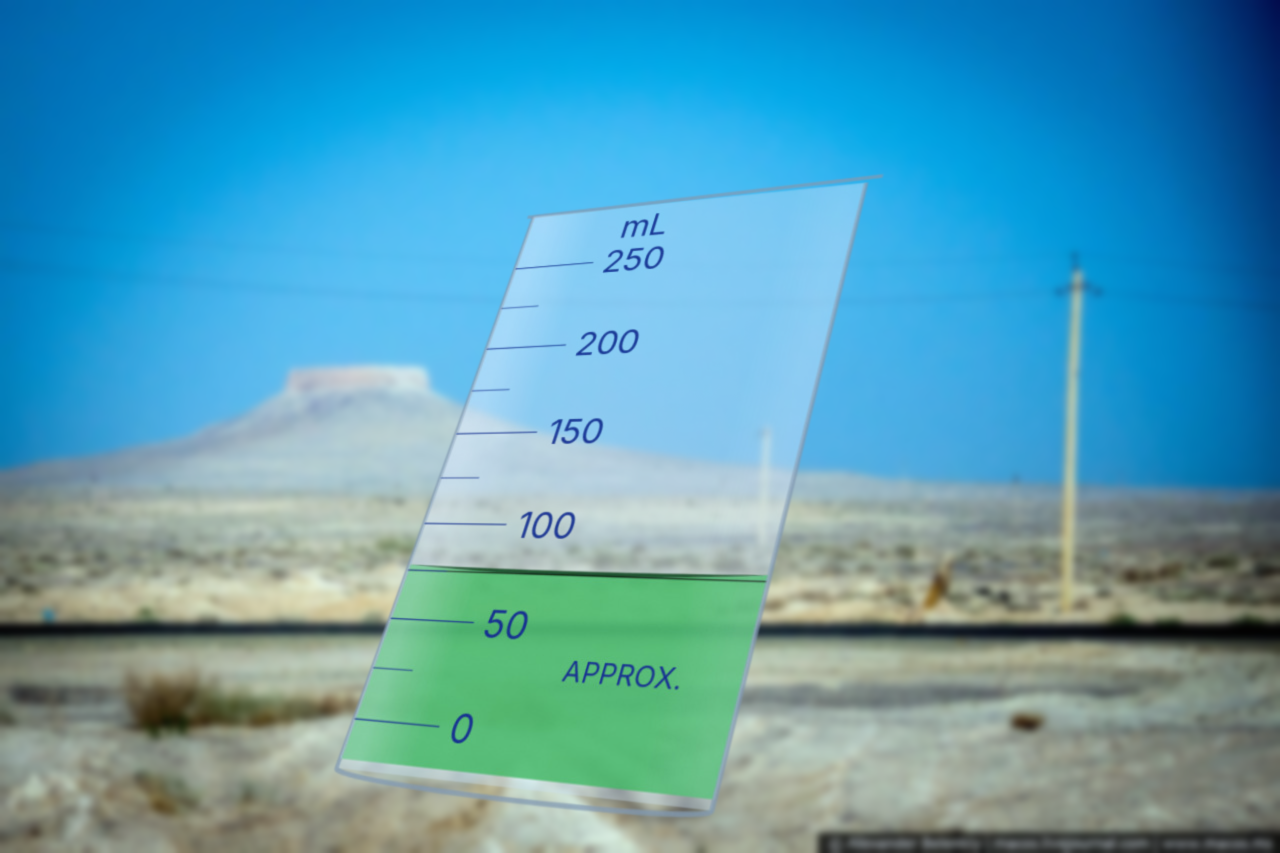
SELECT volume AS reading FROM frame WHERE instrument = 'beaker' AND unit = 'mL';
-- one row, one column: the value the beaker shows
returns 75 mL
